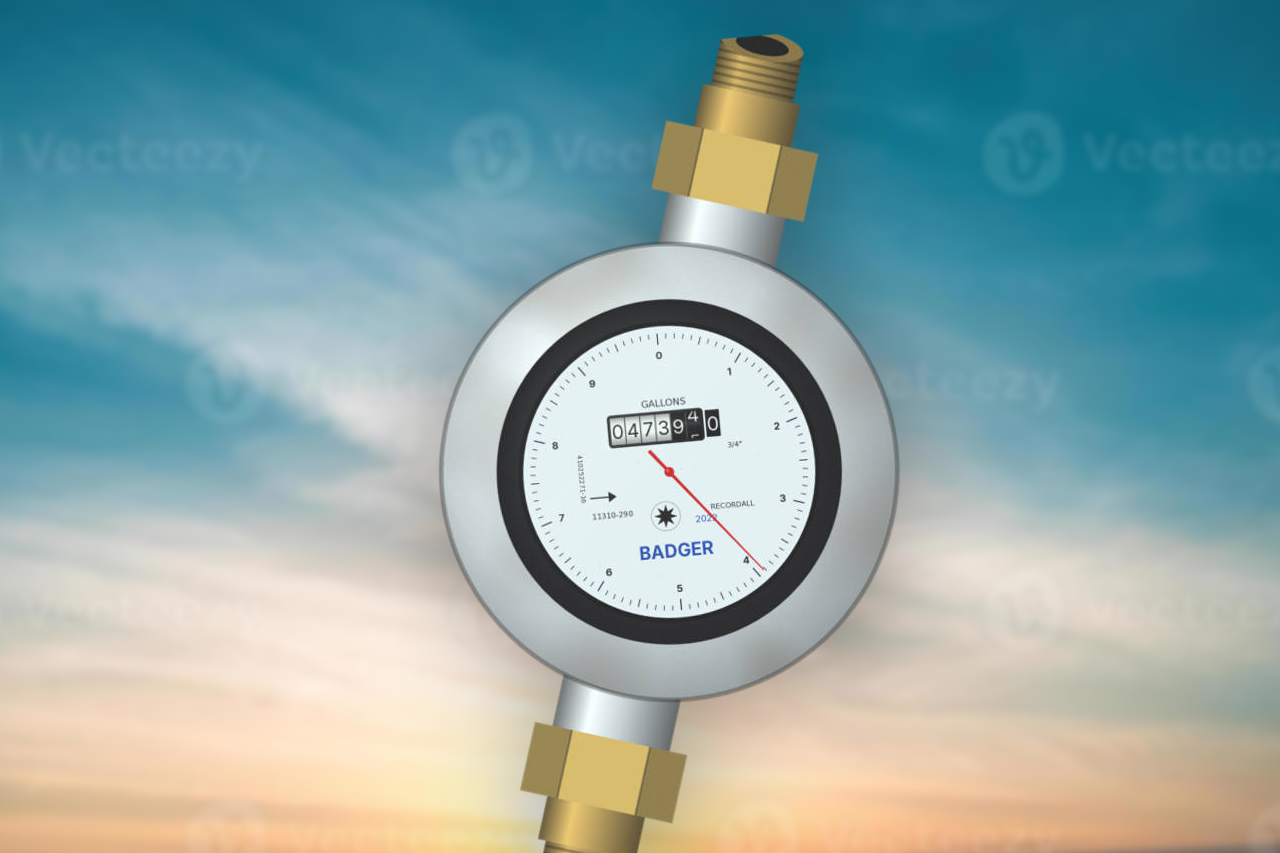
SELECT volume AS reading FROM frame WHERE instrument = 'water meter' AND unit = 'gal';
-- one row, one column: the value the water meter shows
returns 473943.9 gal
